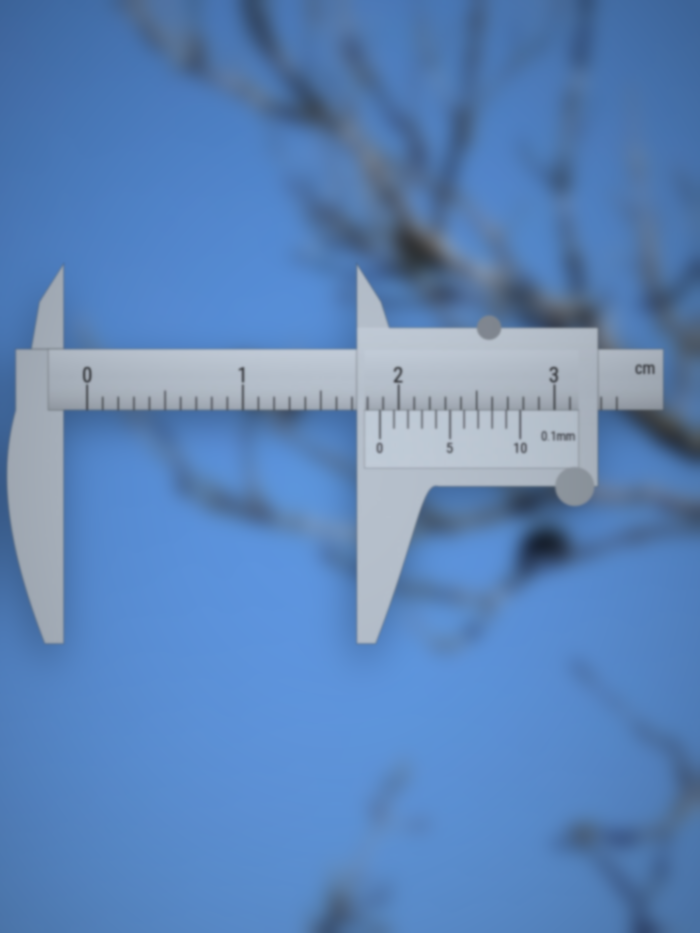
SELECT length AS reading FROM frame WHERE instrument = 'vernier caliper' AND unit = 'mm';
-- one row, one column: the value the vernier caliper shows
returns 18.8 mm
